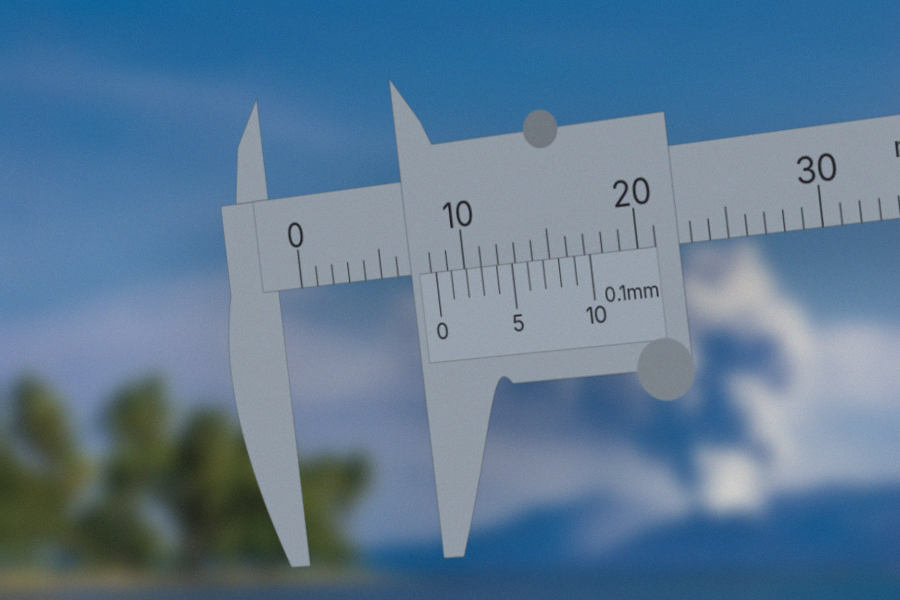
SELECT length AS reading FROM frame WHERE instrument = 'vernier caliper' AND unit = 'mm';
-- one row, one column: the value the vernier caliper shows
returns 8.3 mm
